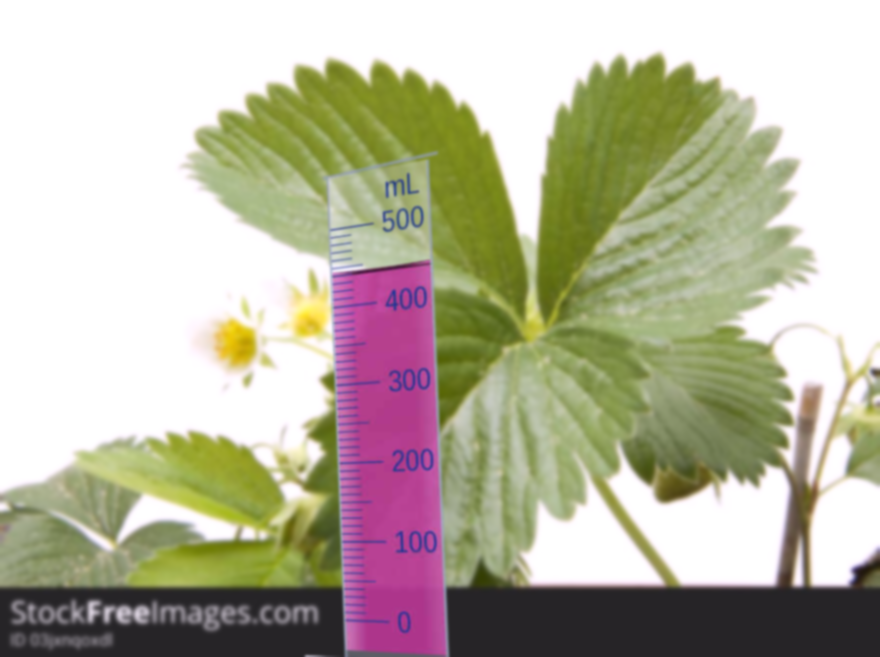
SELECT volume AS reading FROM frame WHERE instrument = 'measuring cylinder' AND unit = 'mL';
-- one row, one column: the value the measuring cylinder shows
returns 440 mL
